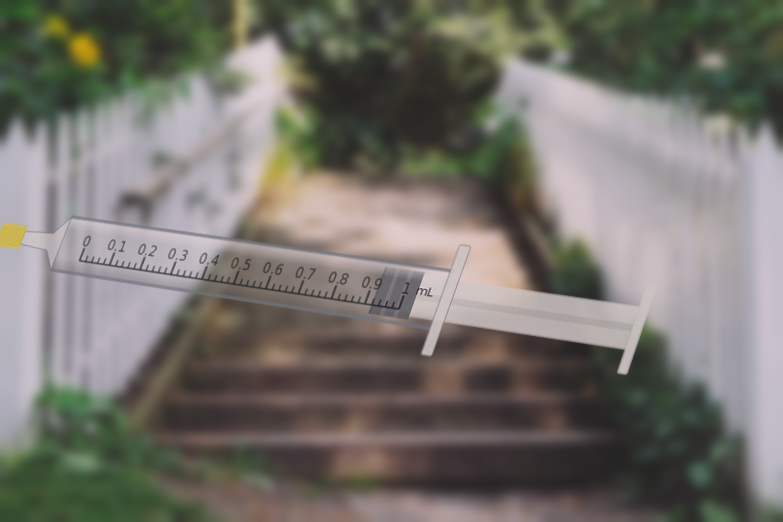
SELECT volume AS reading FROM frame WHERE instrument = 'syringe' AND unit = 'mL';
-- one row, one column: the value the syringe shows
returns 0.92 mL
